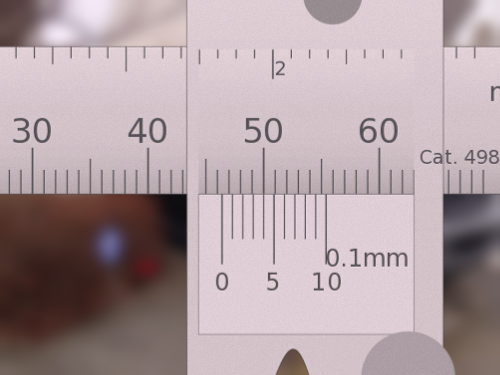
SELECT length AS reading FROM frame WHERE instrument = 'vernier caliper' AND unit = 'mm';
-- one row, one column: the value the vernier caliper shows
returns 46.4 mm
